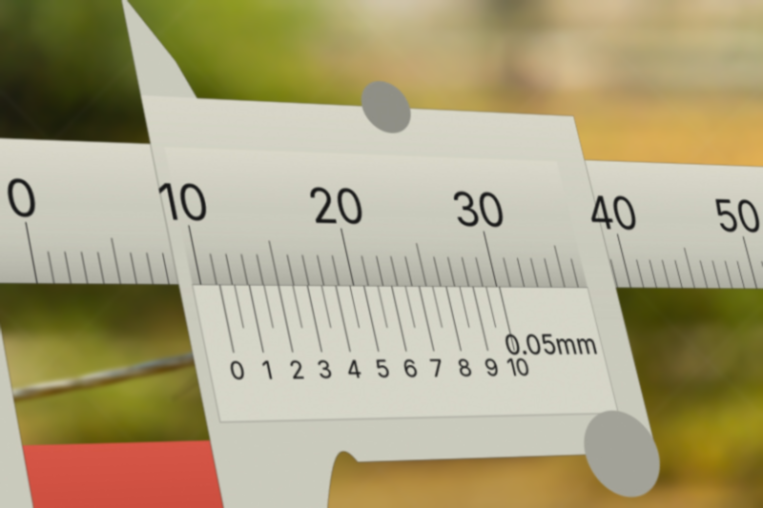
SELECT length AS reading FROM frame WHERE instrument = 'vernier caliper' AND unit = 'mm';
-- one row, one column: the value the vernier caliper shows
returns 11.2 mm
